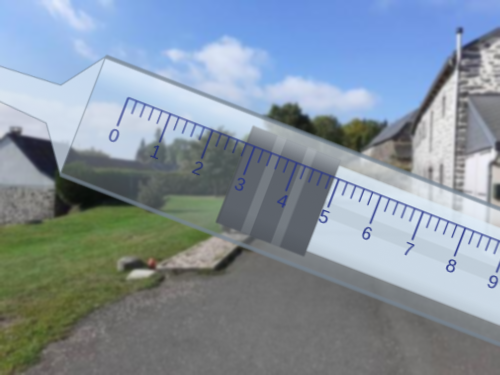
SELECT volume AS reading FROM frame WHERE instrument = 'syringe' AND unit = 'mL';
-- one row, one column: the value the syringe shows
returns 2.8 mL
